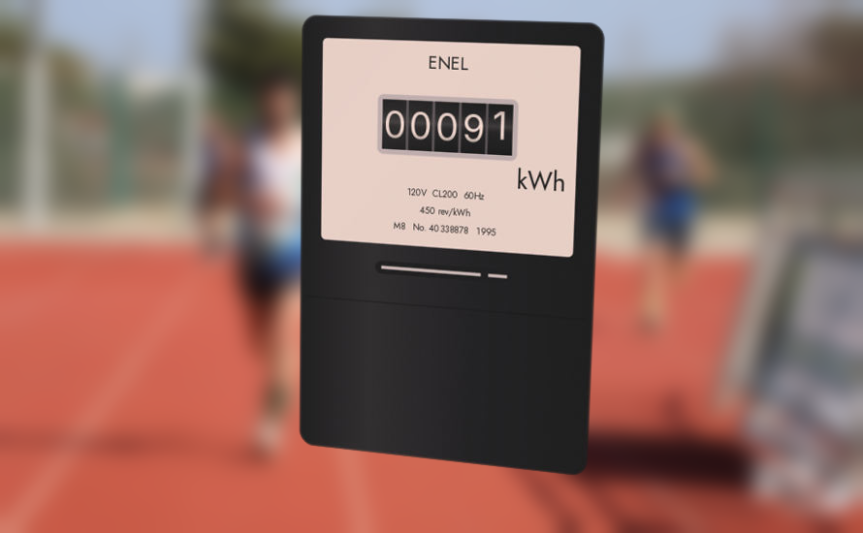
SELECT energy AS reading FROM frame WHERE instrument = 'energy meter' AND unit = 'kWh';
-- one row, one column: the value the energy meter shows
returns 91 kWh
